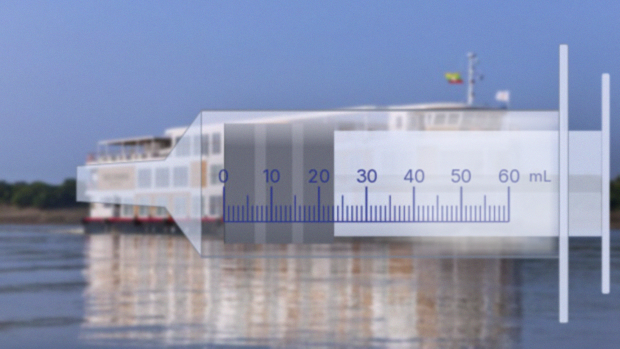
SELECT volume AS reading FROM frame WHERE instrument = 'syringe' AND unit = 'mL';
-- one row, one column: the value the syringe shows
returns 0 mL
